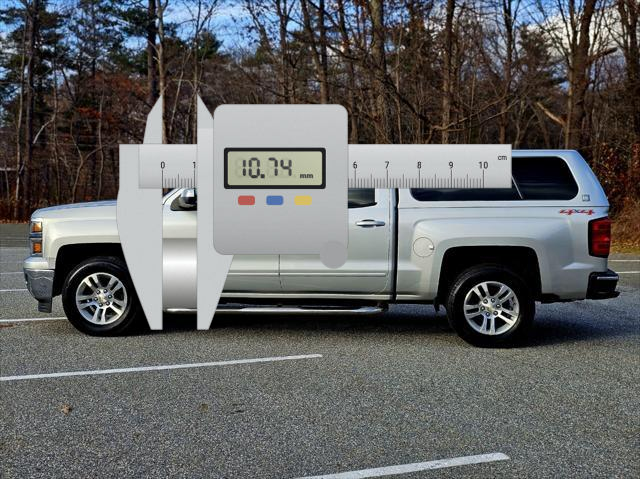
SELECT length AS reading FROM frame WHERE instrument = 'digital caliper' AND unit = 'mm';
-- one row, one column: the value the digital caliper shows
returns 10.74 mm
